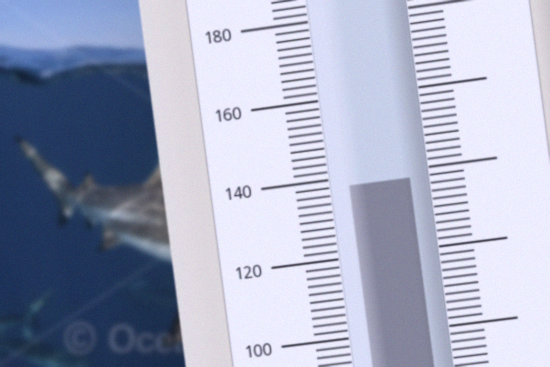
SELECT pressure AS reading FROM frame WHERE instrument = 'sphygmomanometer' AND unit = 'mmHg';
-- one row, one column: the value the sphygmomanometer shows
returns 138 mmHg
